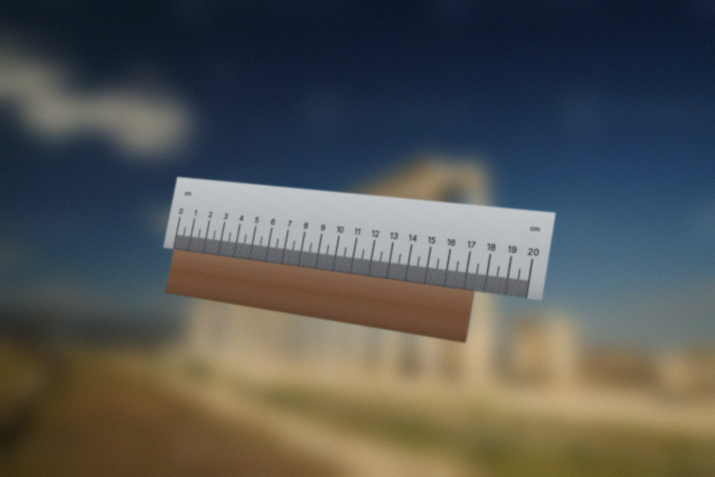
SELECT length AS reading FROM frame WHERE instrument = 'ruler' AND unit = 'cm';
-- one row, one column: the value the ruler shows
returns 17.5 cm
